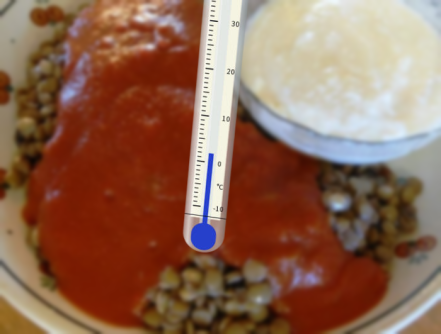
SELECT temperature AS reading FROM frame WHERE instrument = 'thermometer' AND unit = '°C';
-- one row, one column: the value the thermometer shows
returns 2 °C
